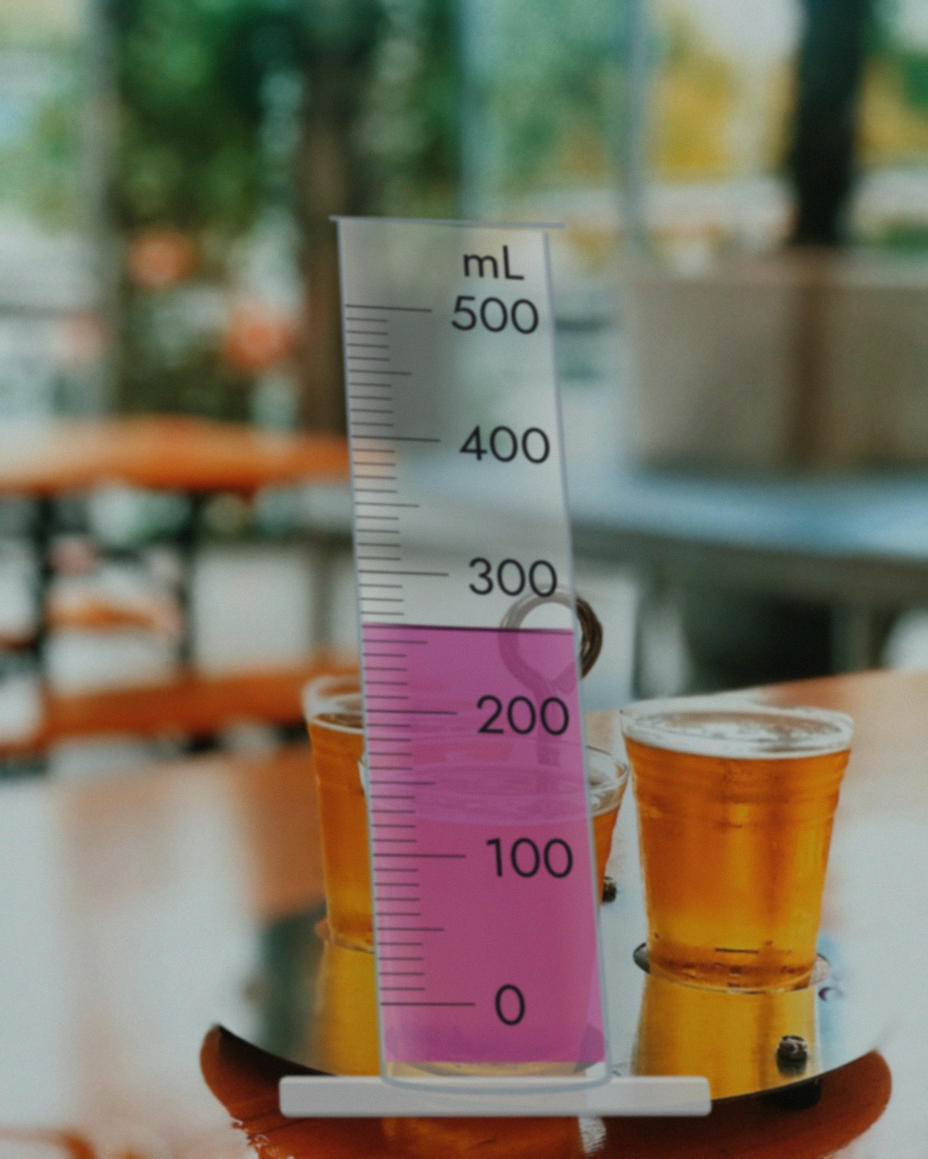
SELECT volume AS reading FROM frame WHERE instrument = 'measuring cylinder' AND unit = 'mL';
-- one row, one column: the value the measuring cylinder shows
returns 260 mL
